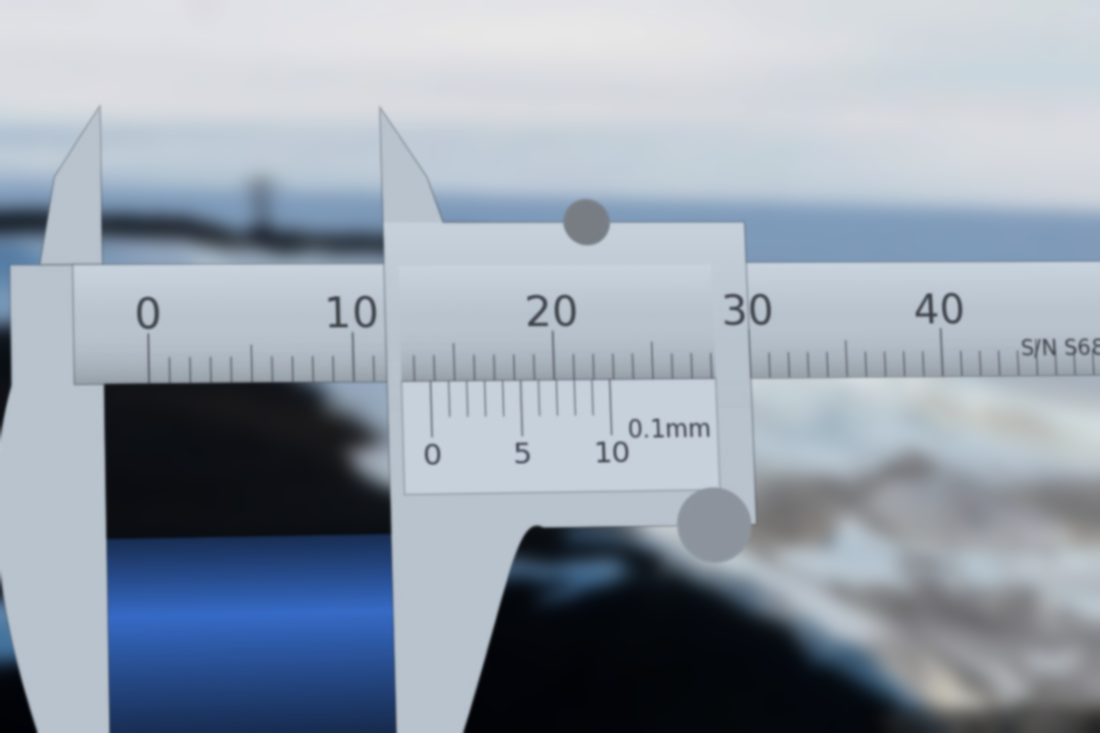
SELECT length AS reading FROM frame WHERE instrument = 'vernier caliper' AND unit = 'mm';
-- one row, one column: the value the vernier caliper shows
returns 13.8 mm
